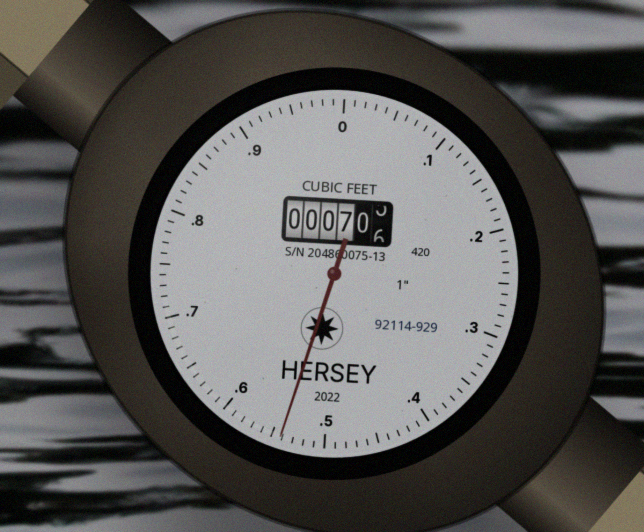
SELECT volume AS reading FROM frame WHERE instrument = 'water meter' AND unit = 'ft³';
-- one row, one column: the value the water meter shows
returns 705.54 ft³
